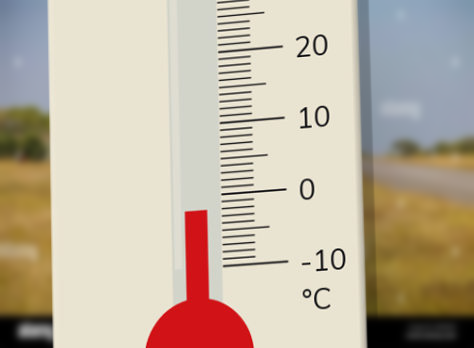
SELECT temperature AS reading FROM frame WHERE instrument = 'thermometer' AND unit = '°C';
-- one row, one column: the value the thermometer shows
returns -2 °C
